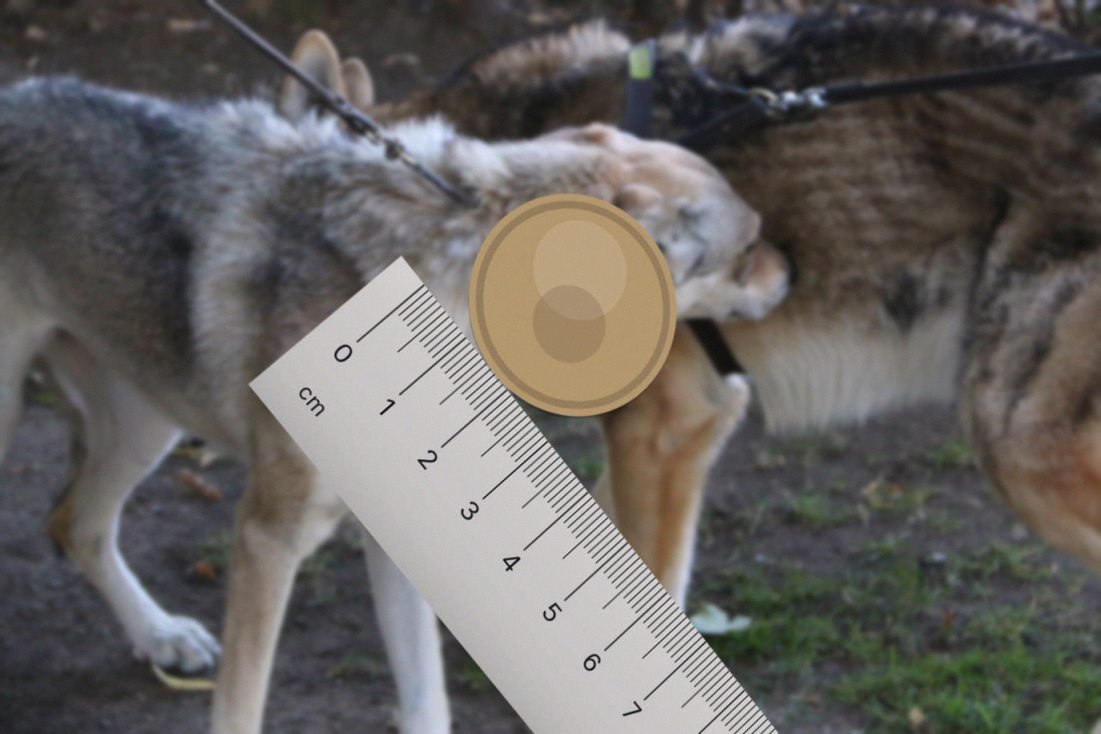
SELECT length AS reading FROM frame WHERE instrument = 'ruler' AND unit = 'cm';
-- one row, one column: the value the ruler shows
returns 3.4 cm
